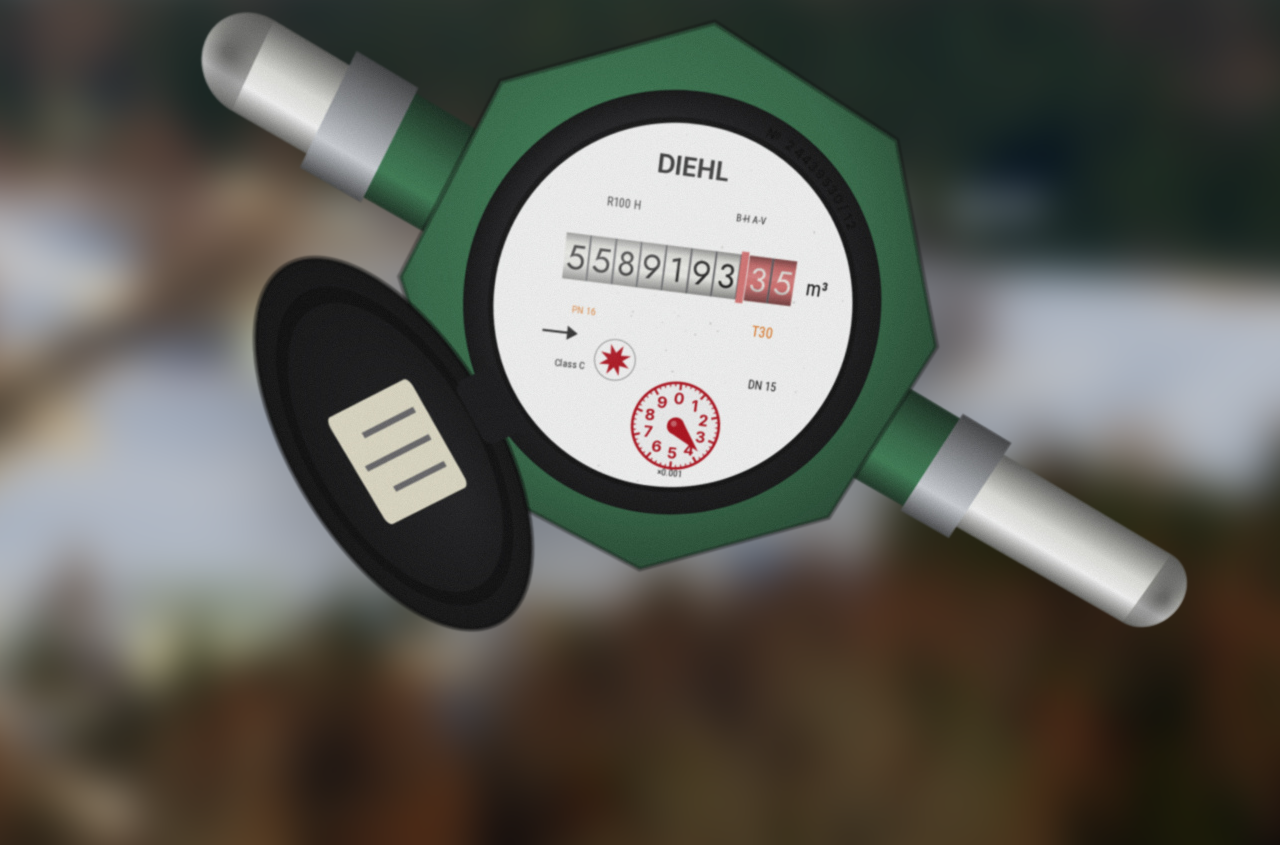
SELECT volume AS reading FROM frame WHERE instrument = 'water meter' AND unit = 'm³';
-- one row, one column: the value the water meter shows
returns 5589193.353 m³
